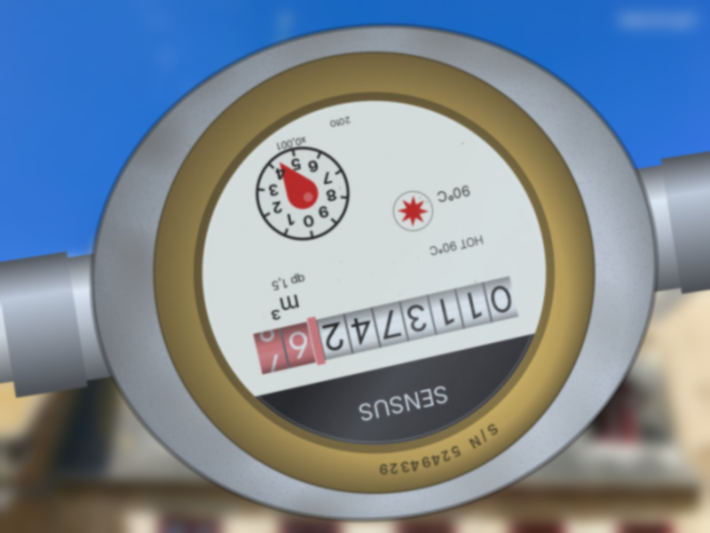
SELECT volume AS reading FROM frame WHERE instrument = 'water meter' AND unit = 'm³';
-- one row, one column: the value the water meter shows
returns 113742.674 m³
